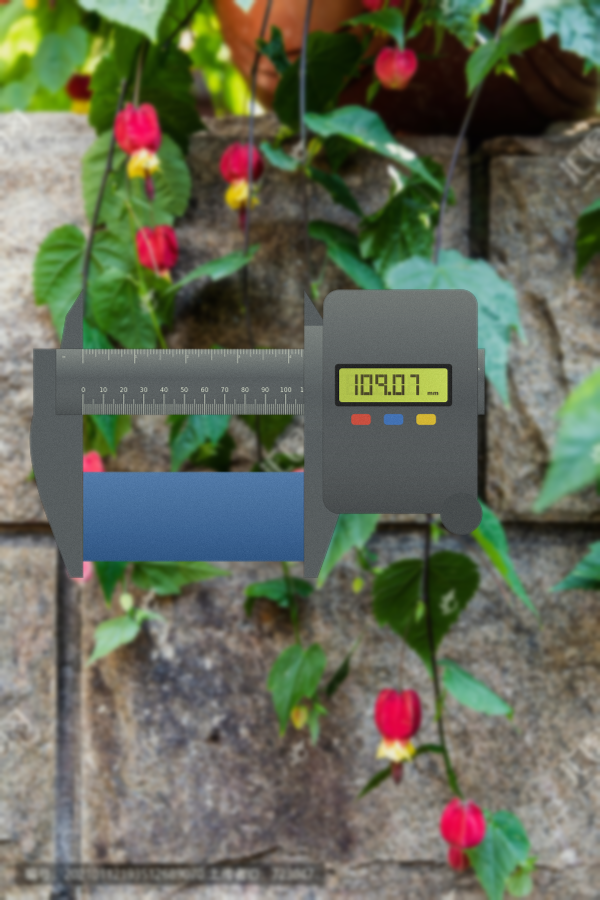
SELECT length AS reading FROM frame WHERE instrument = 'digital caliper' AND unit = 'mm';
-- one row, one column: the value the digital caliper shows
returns 109.07 mm
